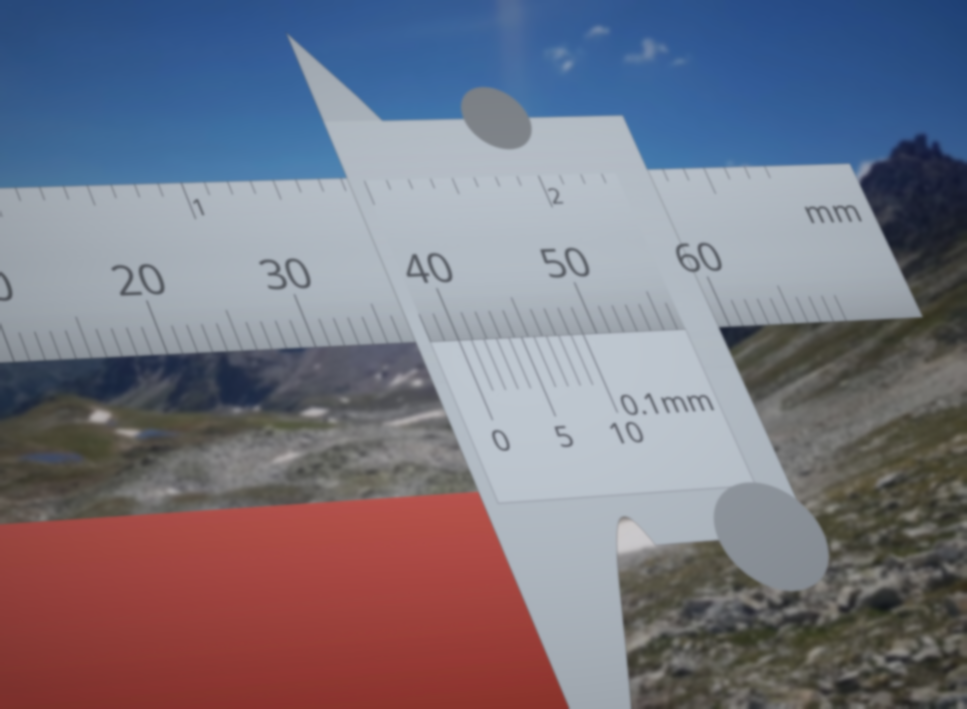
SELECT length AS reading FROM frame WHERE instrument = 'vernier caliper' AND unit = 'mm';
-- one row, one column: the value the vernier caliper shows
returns 40.0 mm
